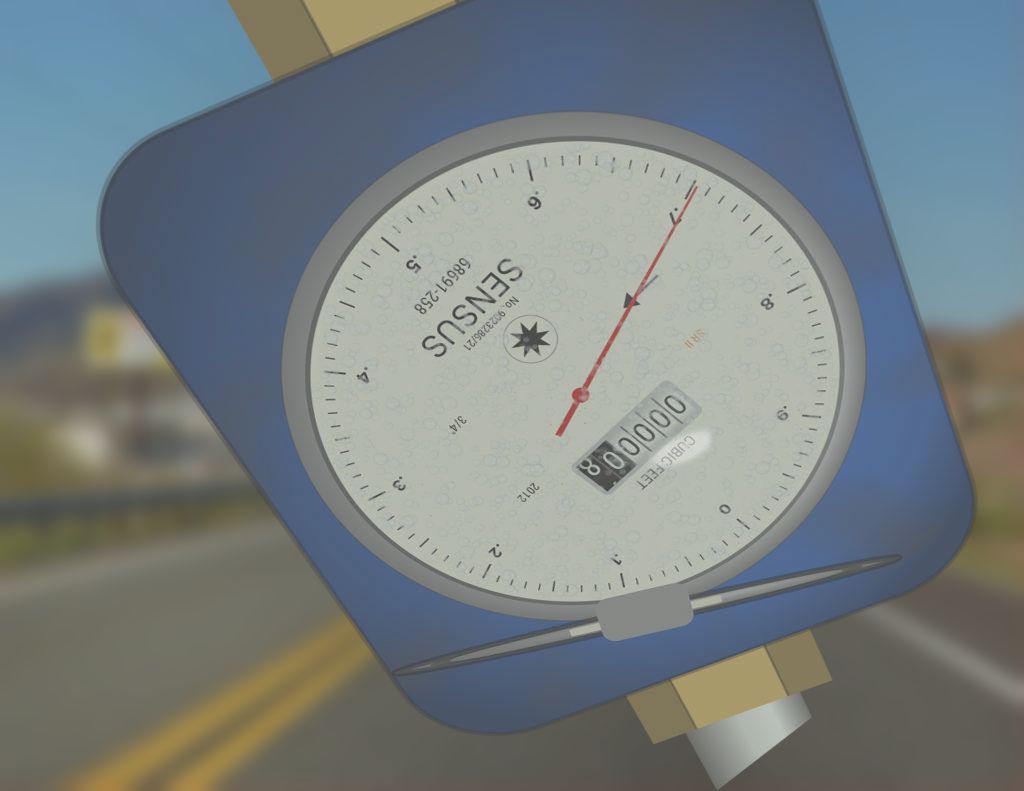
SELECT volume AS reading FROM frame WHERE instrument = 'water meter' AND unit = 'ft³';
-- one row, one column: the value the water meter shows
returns 7.70 ft³
